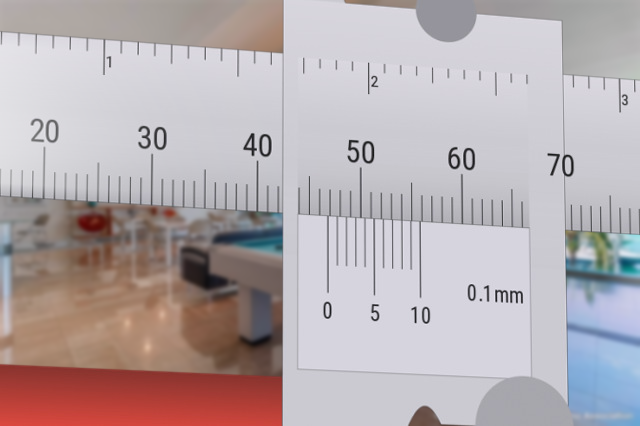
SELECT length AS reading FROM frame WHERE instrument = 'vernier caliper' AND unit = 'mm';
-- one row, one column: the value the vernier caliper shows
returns 46.8 mm
